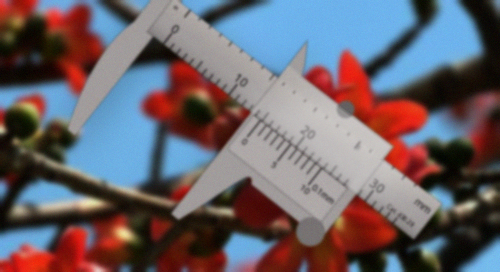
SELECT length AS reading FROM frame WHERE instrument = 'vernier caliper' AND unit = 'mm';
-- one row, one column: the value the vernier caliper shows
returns 14.8 mm
